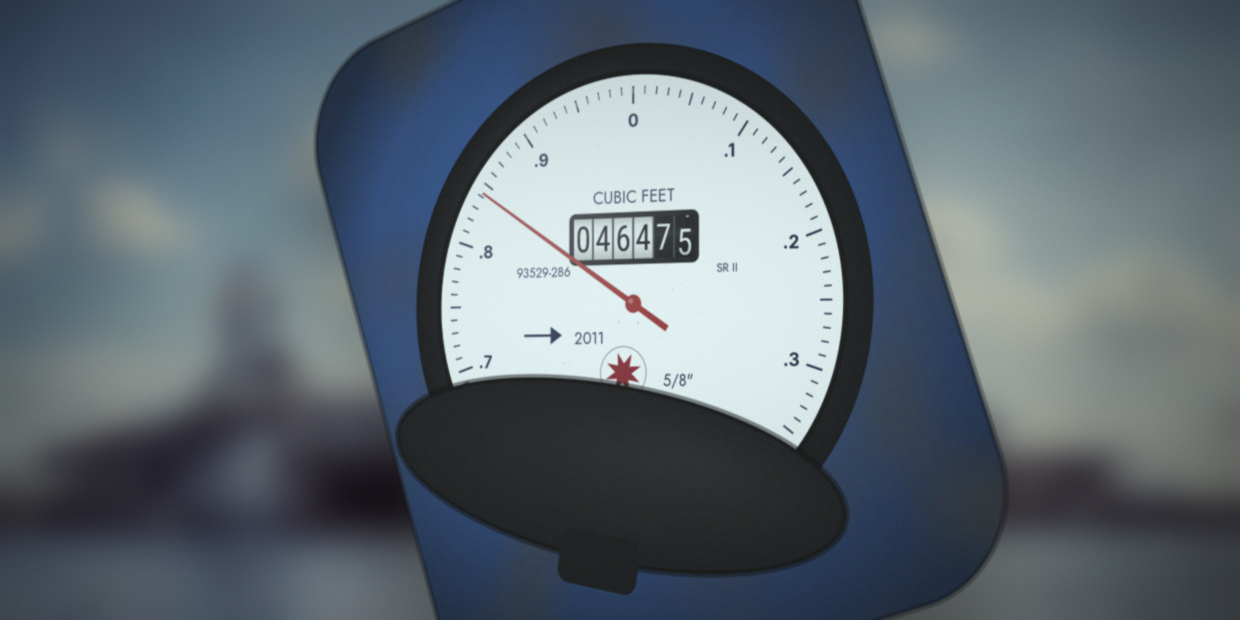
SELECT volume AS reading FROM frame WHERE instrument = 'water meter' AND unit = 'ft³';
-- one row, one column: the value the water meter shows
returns 46474.84 ft³
